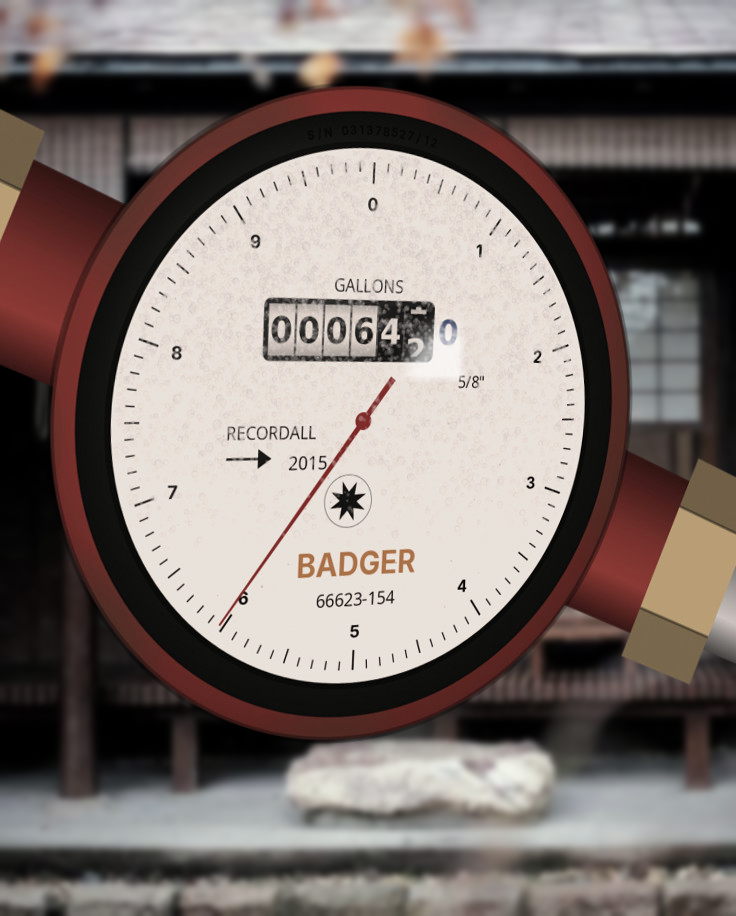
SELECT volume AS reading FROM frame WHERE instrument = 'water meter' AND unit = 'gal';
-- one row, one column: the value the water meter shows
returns 6416.0 gal
